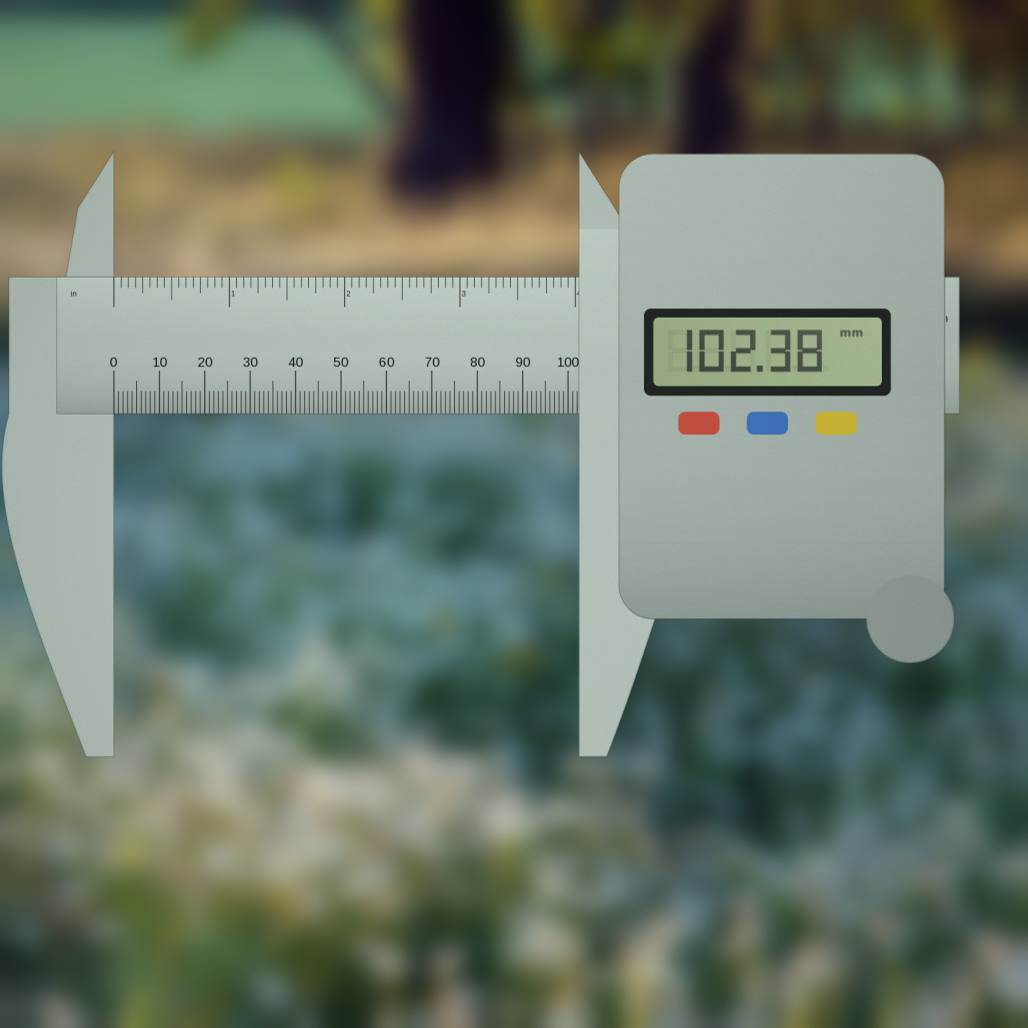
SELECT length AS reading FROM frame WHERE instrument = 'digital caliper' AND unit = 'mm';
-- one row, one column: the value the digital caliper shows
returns 102.38 mm
